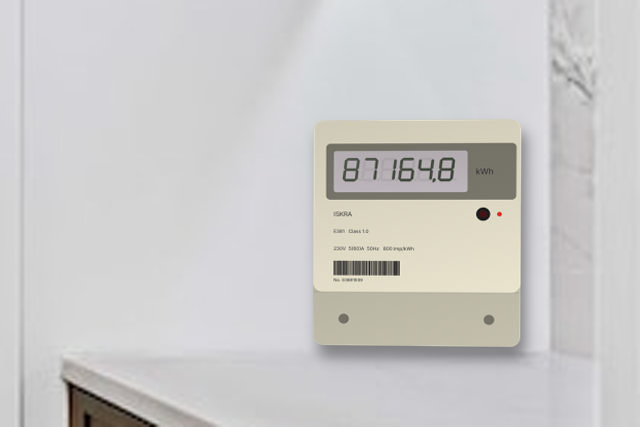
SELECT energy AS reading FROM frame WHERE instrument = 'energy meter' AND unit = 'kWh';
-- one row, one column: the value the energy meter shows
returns 87164.8 kWh
